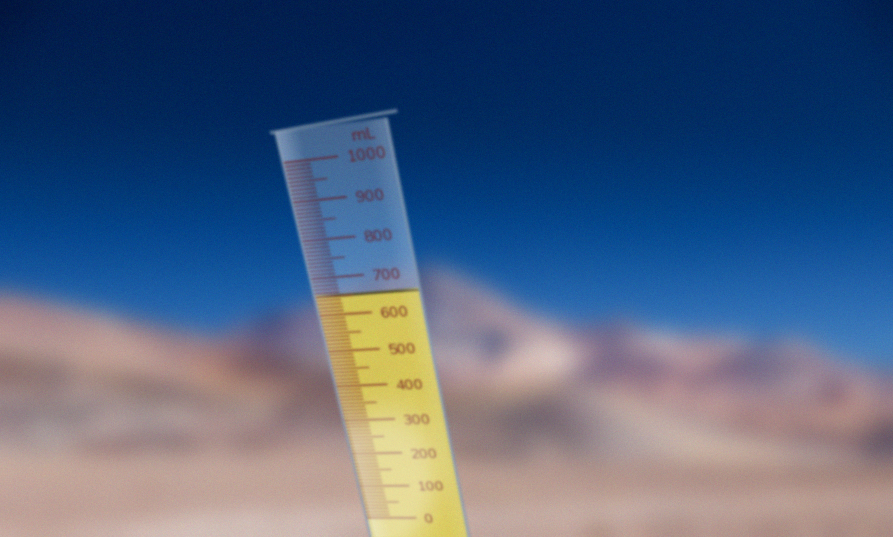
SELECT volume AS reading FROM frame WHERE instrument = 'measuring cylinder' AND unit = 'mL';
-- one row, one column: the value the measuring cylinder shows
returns 650 mL
